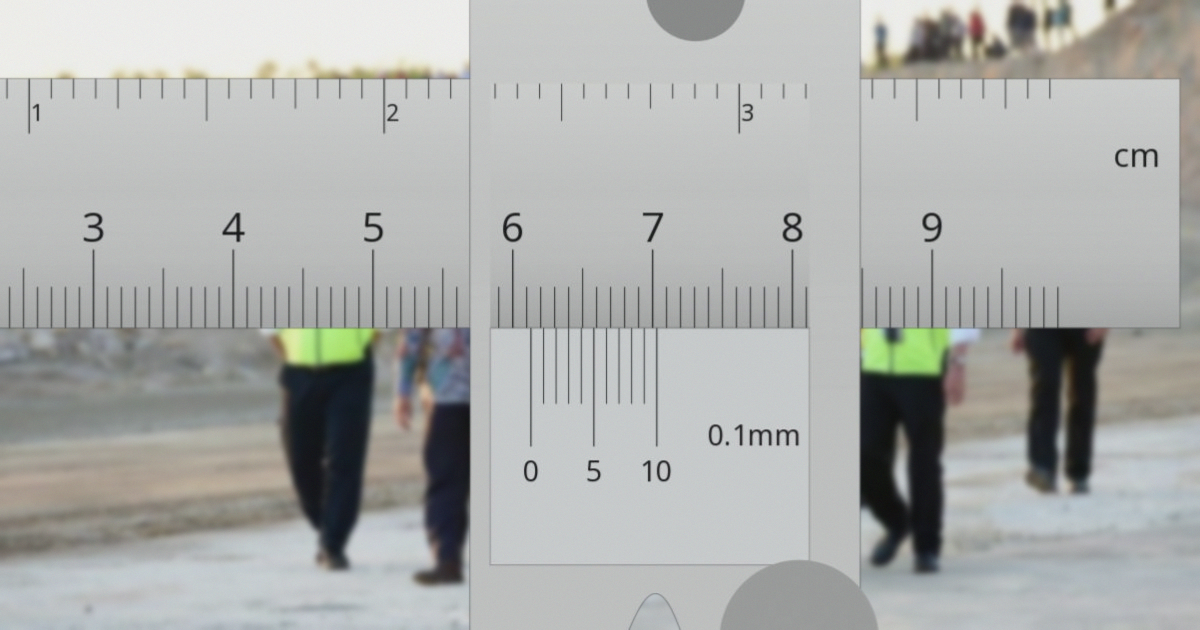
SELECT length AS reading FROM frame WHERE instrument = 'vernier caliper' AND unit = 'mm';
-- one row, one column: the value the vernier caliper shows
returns 61.3 mm
